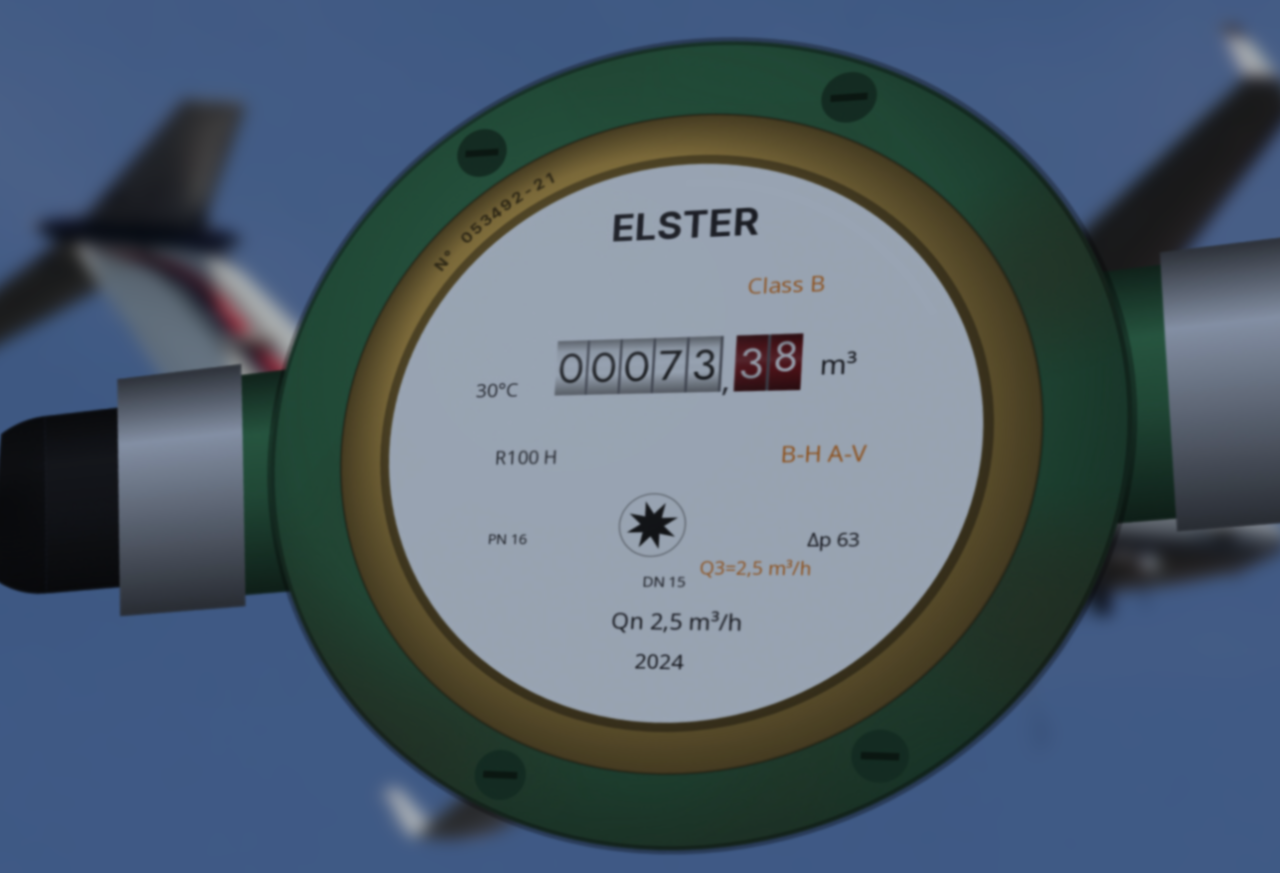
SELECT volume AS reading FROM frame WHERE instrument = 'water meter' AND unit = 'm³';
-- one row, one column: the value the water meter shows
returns 73.38 m³
